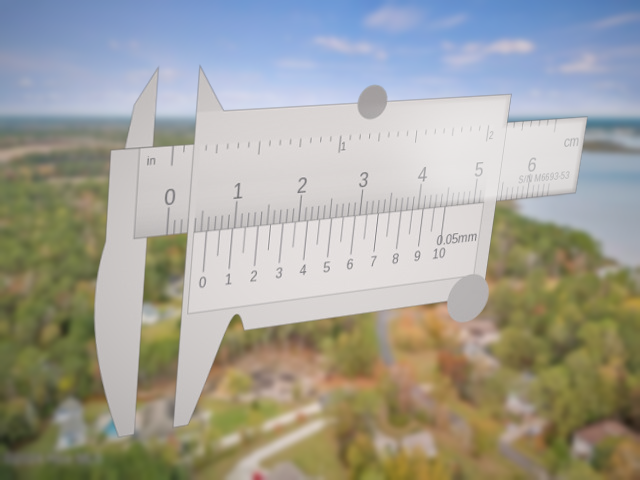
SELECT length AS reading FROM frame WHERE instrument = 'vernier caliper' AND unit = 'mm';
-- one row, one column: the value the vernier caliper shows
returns 5.8 mm
